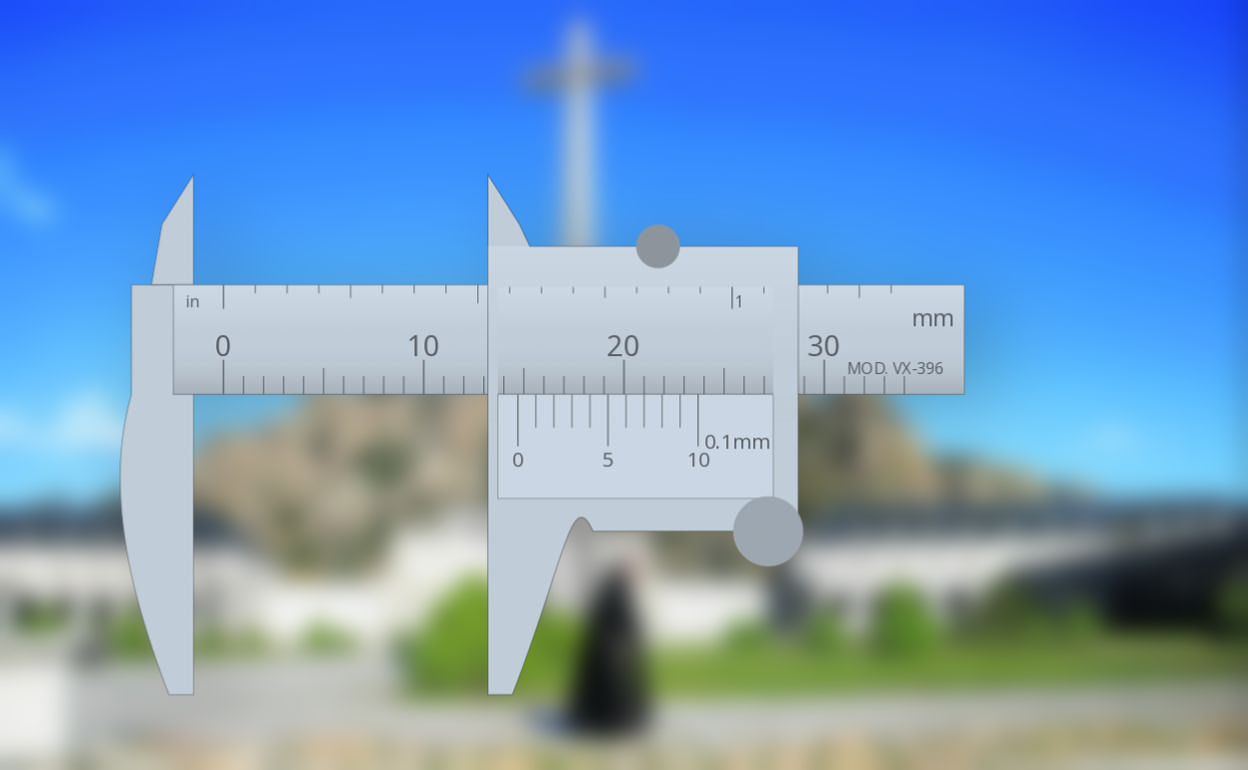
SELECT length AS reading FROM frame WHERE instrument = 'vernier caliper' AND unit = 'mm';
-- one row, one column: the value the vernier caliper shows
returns 14.7 mm
